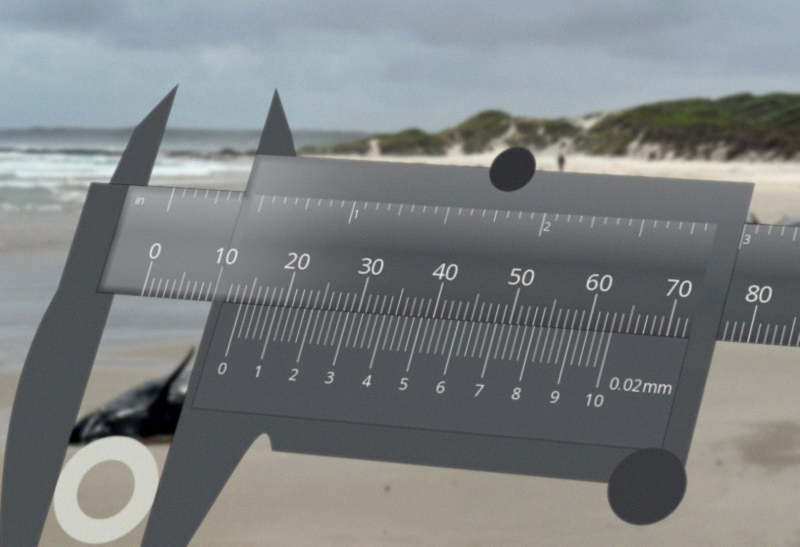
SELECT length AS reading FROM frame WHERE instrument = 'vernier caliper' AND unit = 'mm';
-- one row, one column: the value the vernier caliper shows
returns 14.0 mm
